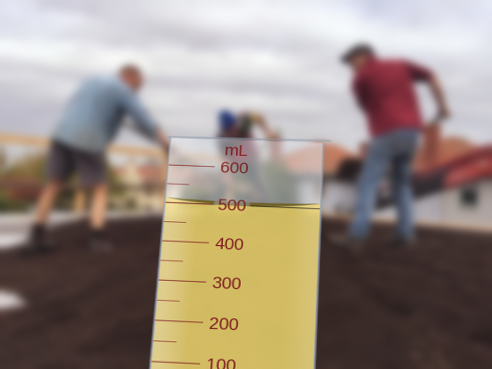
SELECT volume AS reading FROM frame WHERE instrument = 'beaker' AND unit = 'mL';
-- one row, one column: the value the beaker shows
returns 500 mL
